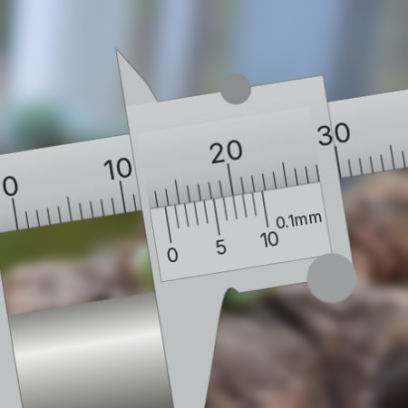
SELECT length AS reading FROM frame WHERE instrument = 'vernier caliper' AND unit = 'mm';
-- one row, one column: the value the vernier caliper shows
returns 13.7 mm
